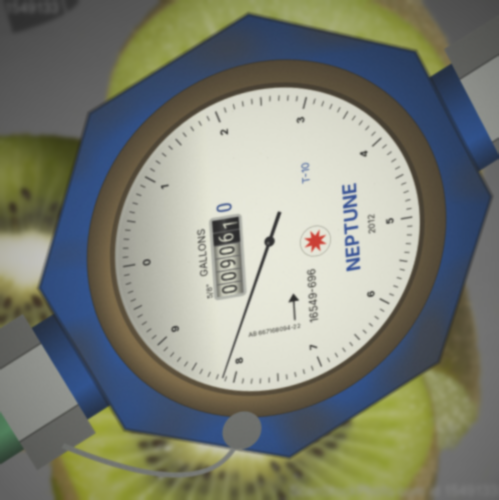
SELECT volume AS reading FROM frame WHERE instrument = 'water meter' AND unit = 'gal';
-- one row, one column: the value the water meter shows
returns 90608.1 gal
